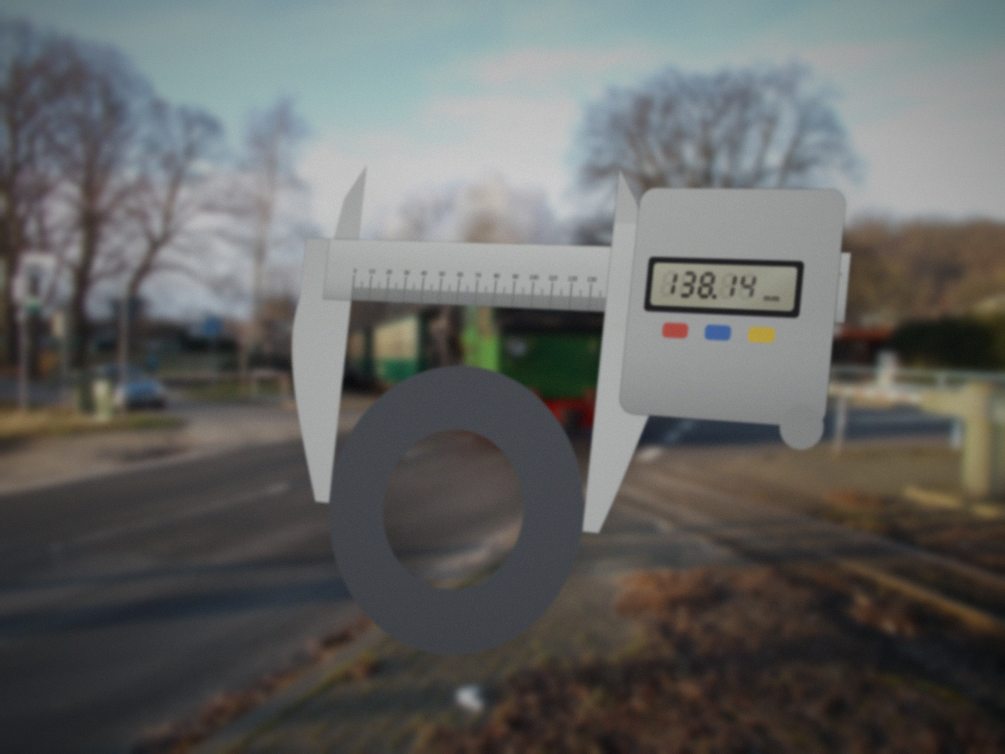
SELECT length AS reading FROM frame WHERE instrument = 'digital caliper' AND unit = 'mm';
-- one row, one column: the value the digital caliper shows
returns 138.14 mm
